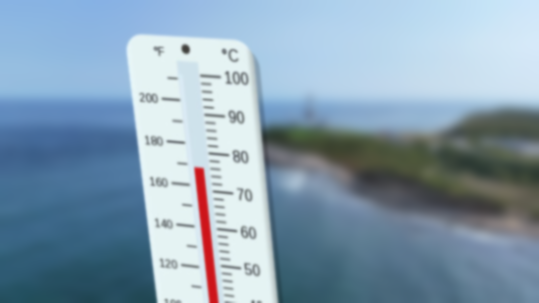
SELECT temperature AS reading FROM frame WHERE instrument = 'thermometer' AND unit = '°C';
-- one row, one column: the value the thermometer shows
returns 76 °C
